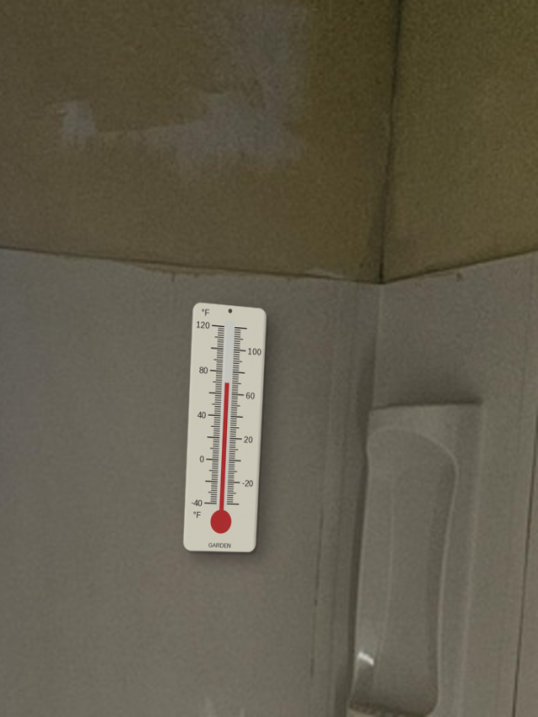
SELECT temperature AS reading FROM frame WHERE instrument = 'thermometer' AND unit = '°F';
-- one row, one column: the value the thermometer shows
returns 70 °F
